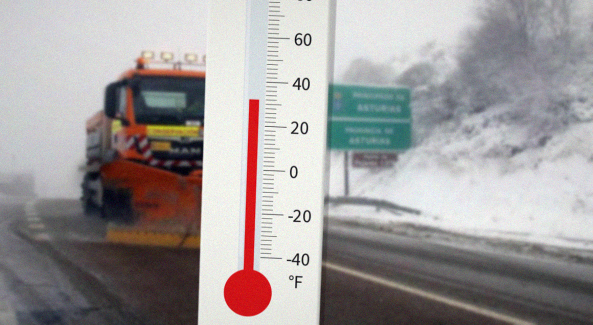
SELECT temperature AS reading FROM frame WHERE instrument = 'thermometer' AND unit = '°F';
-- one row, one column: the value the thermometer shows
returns 32 °F
